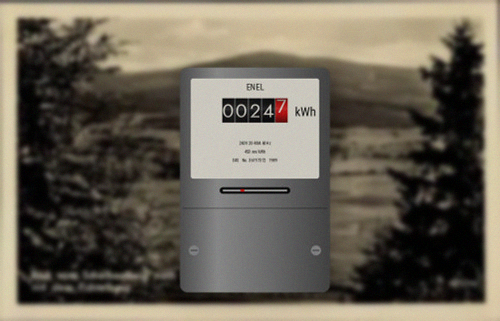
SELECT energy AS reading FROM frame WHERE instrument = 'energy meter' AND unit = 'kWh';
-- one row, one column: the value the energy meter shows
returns 24.7 kWh
